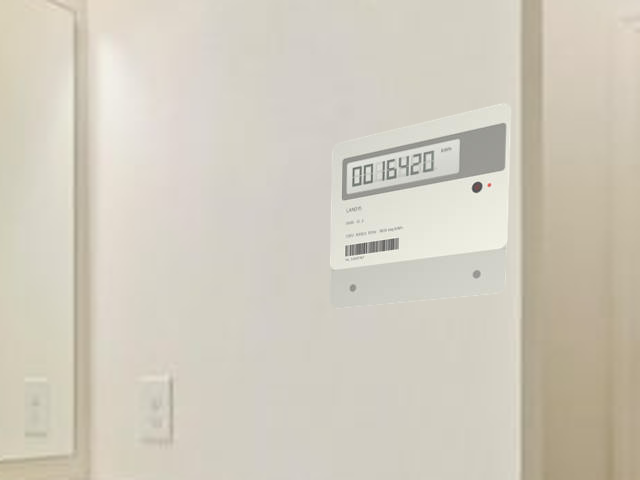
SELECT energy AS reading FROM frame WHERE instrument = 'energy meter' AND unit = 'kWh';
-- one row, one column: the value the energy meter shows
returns 16420 kWh
